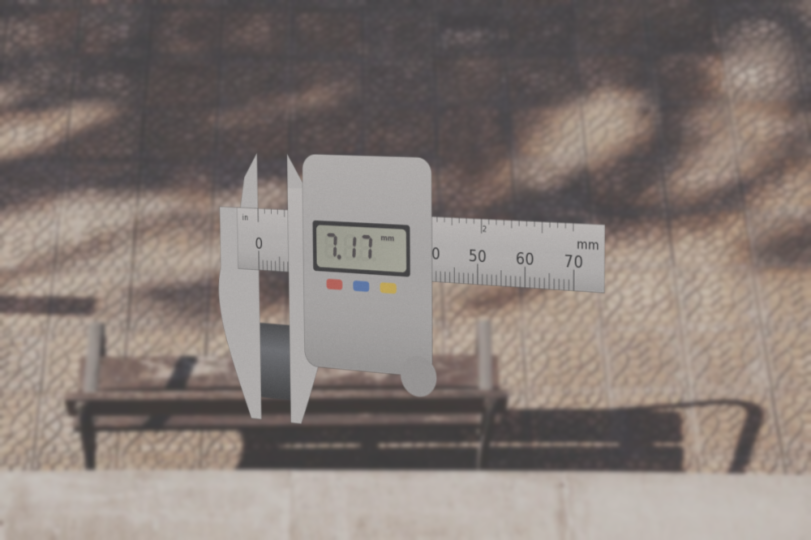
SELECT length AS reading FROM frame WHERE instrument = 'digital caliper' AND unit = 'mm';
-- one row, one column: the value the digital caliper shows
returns 7.17 mm
